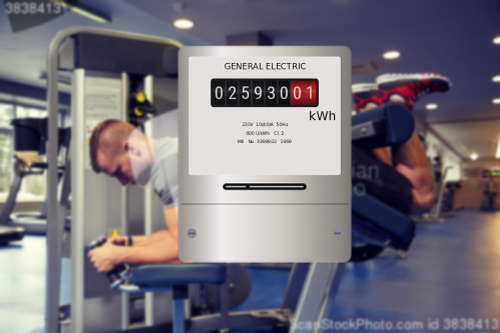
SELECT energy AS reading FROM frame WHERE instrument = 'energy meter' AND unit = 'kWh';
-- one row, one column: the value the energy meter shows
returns 25930.01 kWh
